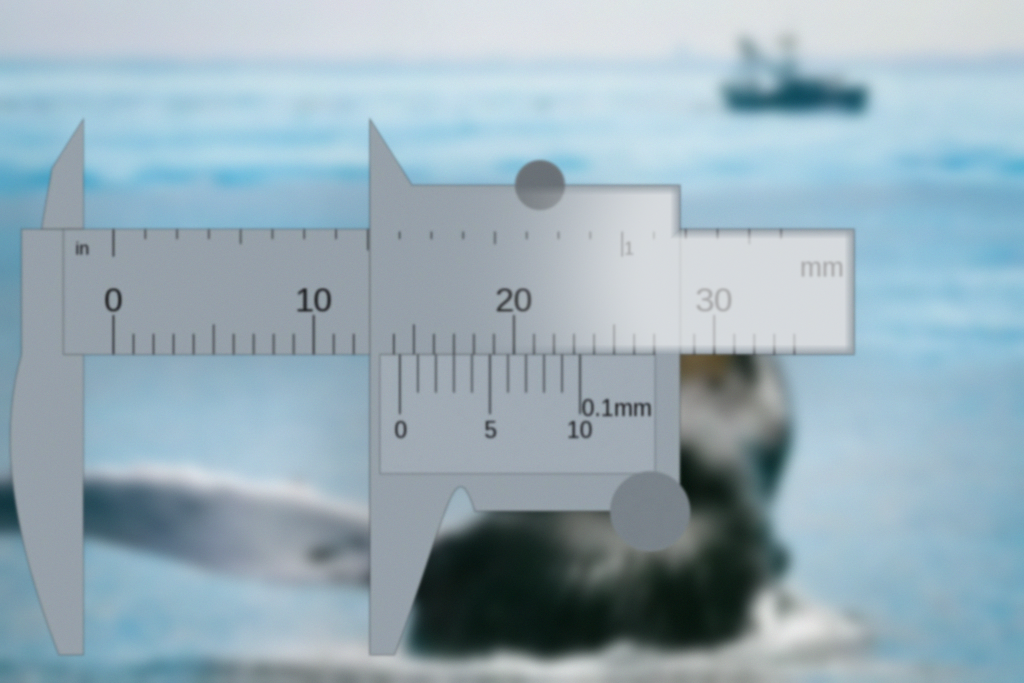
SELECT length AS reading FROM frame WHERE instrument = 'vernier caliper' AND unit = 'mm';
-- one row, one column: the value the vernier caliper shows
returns 14.3 mm
